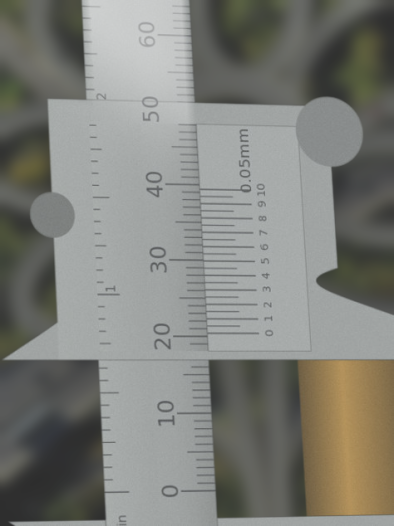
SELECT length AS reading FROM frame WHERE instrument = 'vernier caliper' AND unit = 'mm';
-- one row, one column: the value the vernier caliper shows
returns 20.4 mm
